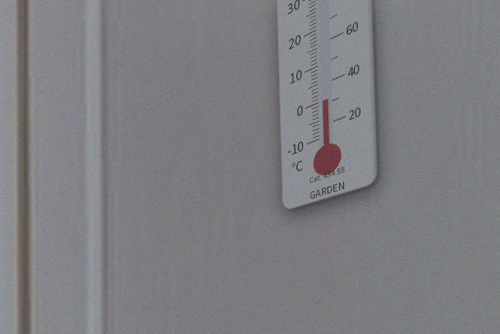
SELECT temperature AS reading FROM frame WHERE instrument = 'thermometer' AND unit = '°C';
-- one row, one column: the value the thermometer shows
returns 0 °C
